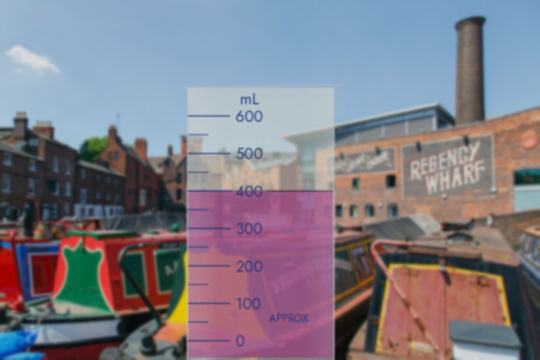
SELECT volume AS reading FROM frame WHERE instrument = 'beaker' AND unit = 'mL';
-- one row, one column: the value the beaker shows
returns 400 mL
